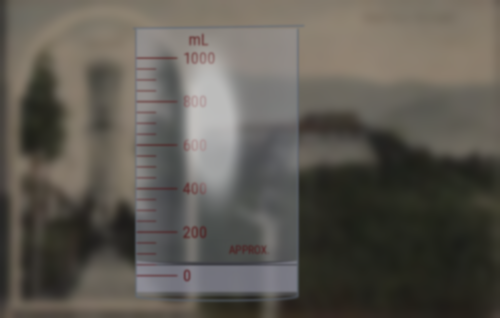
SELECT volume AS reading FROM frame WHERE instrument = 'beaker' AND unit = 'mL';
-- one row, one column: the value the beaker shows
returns 50 mL
